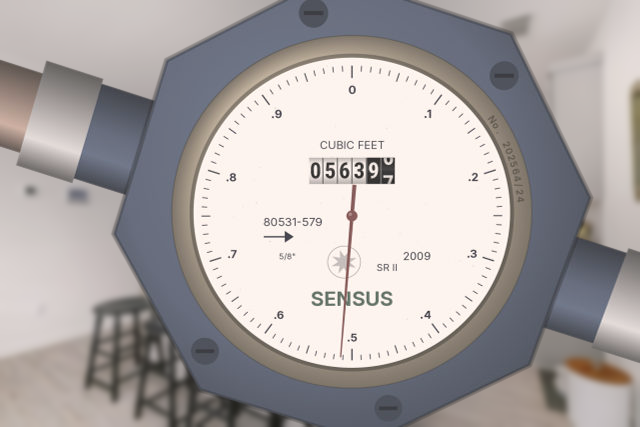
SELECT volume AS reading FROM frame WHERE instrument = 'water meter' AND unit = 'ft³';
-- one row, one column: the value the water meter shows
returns 56396.51 ft³
